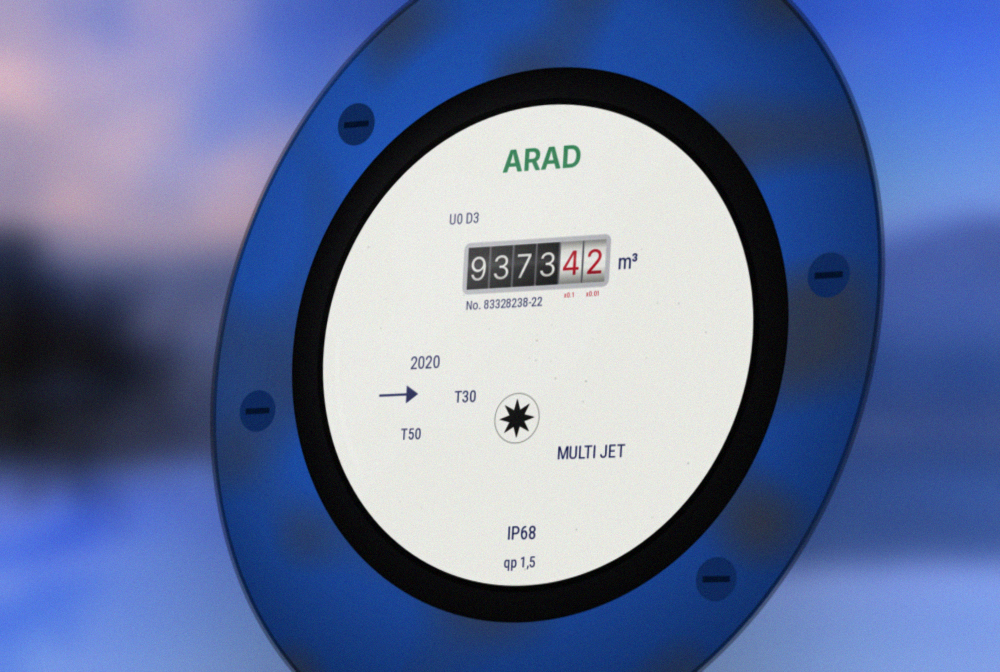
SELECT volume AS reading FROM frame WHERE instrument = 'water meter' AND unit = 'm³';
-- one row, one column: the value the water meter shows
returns 9373.42 m³
